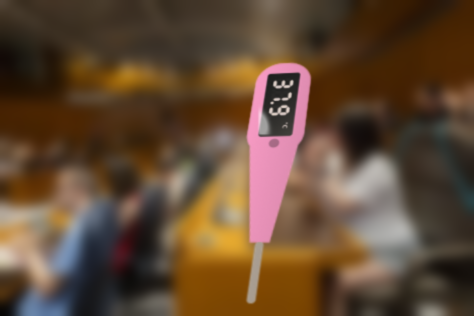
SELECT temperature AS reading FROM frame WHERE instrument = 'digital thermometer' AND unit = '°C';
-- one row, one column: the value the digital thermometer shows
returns 37.9 °C
